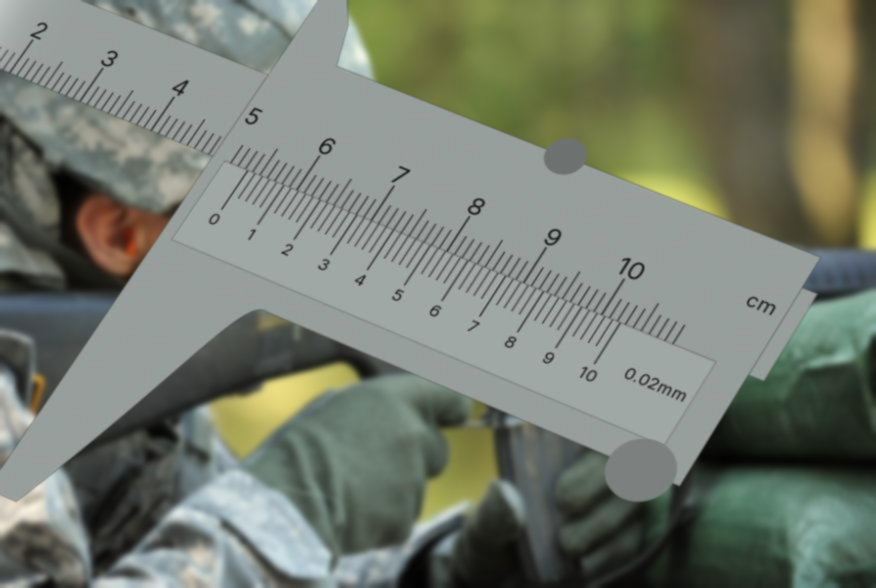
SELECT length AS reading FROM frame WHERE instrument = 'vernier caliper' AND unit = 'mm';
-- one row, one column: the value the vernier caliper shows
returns 53.4 mm
